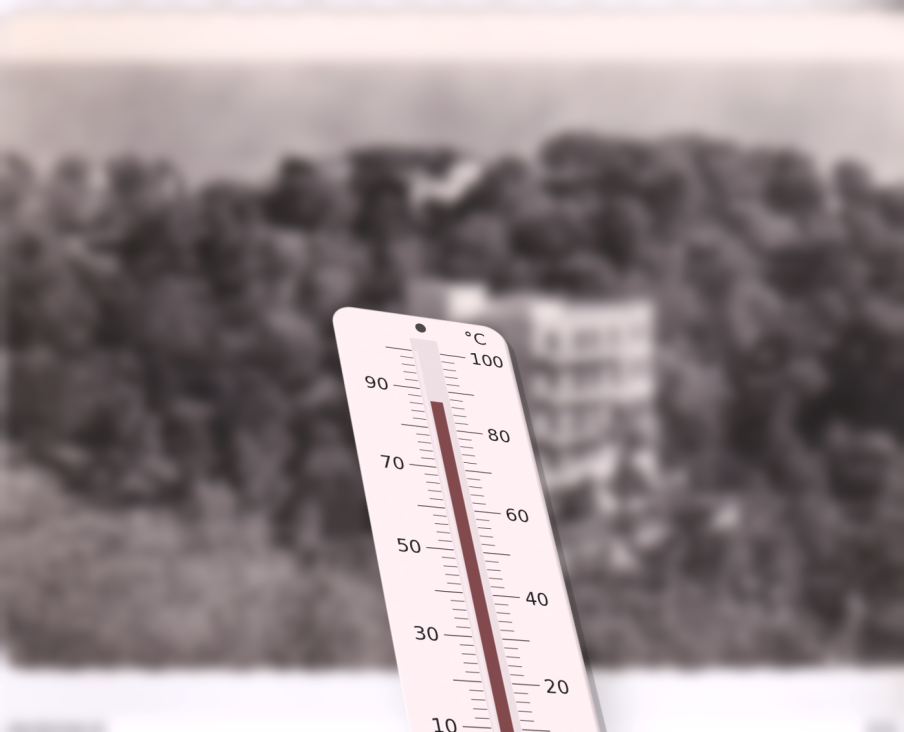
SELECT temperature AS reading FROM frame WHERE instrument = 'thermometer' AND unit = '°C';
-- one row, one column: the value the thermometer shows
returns 87 °C
